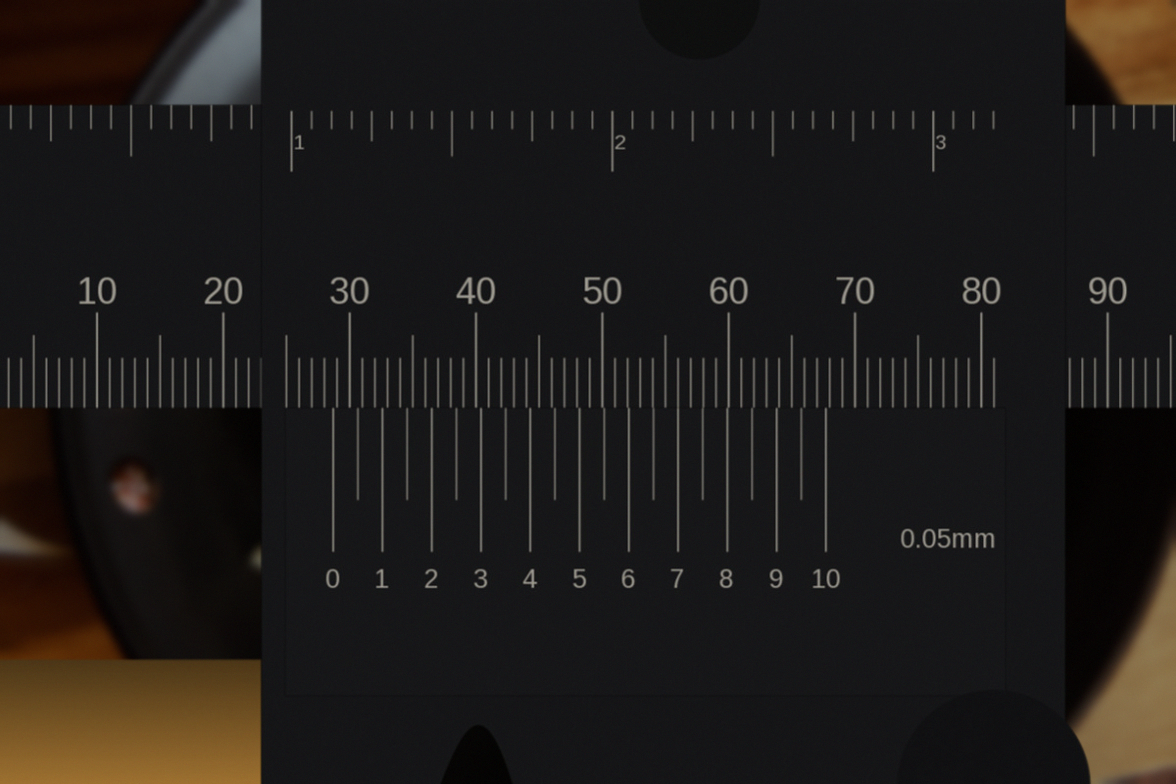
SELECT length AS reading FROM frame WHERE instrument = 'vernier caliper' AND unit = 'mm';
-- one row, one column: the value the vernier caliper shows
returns 28.7 mm
